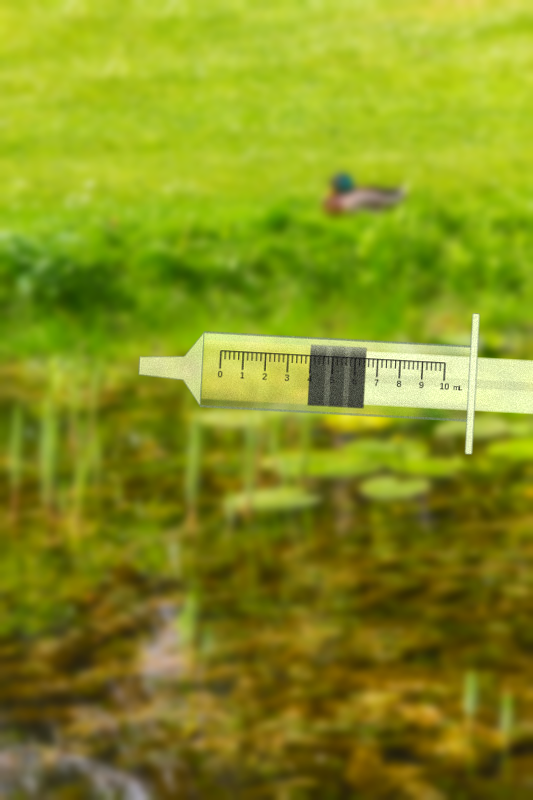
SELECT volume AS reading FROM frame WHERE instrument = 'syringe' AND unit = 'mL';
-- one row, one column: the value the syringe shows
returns 4 mL
